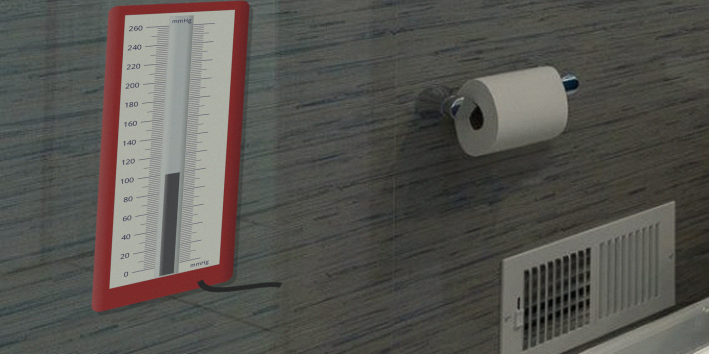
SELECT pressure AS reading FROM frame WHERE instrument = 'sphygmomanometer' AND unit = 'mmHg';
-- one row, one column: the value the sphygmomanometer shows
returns 100 mmHg
